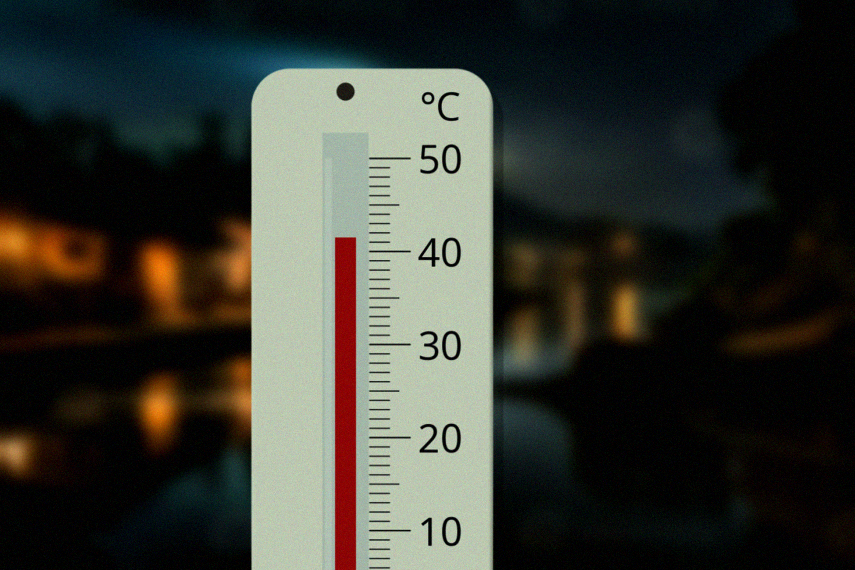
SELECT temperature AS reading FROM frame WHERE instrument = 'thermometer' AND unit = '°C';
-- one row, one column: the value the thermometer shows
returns 41.5 °C
